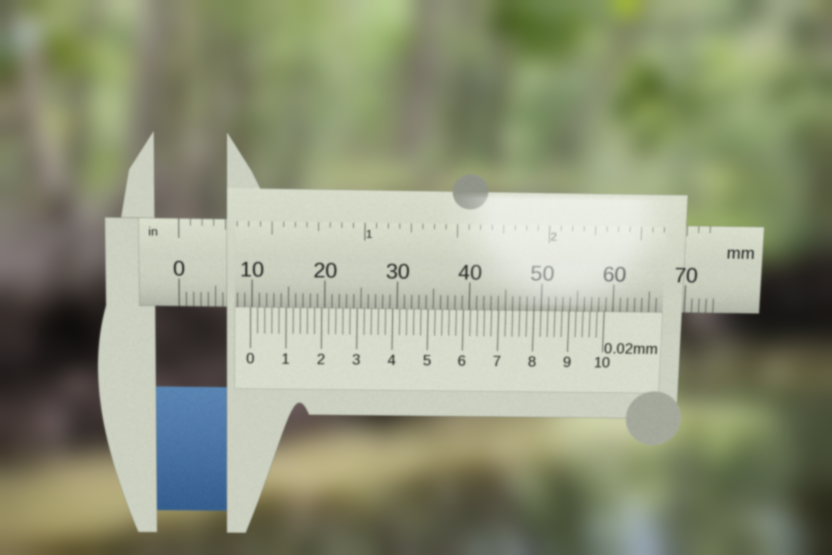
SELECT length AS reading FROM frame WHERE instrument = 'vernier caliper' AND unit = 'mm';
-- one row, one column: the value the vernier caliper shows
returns 9.8 mm
